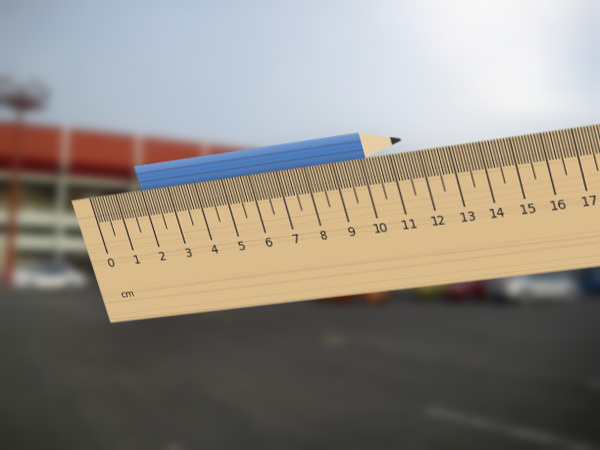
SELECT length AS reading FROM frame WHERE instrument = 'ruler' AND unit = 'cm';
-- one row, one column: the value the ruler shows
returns 9.5 cm
